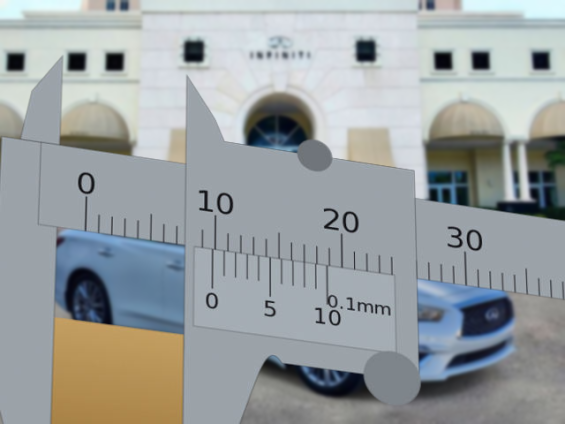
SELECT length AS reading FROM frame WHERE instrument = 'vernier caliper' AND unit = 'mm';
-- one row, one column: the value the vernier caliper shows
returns 9.8 mm
